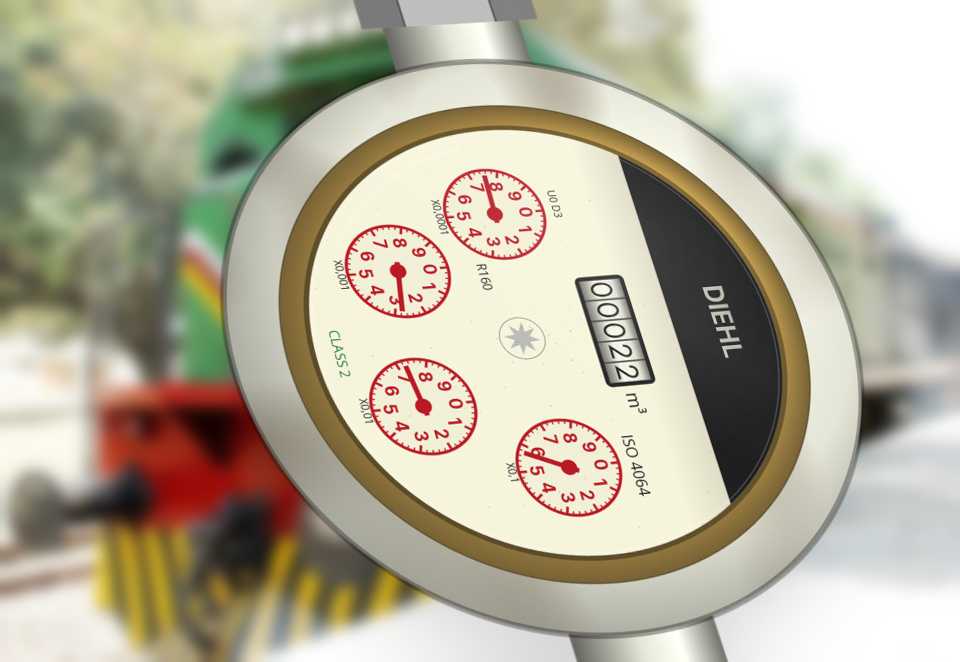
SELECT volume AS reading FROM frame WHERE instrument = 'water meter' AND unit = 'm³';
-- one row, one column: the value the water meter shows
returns 22.5727 m³
